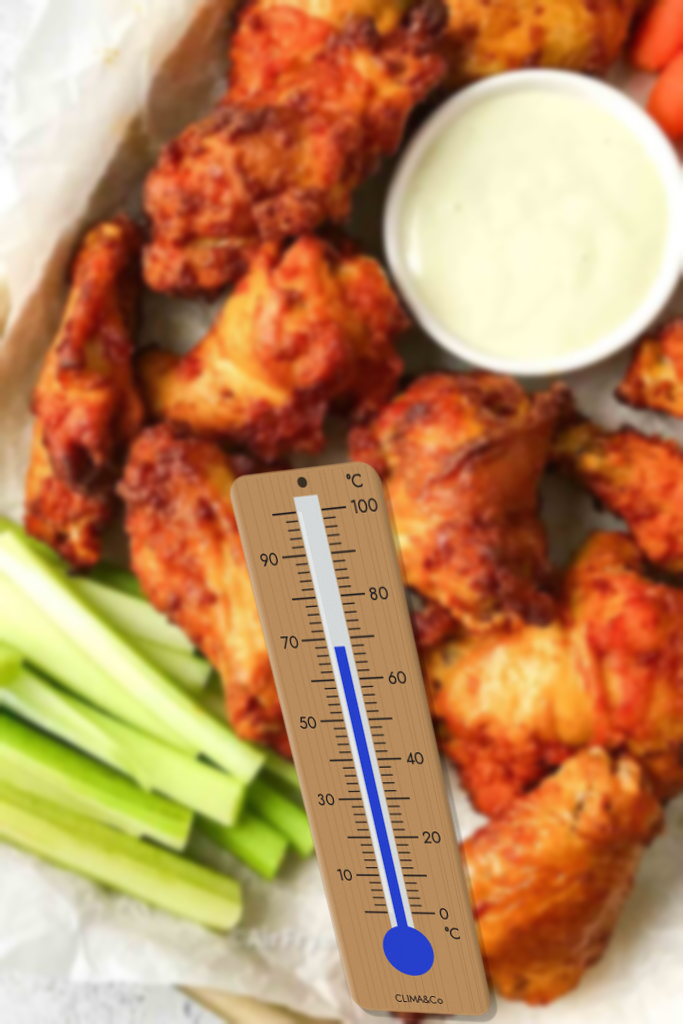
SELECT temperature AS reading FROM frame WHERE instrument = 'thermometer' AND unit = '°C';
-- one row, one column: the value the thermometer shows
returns 68 °C
